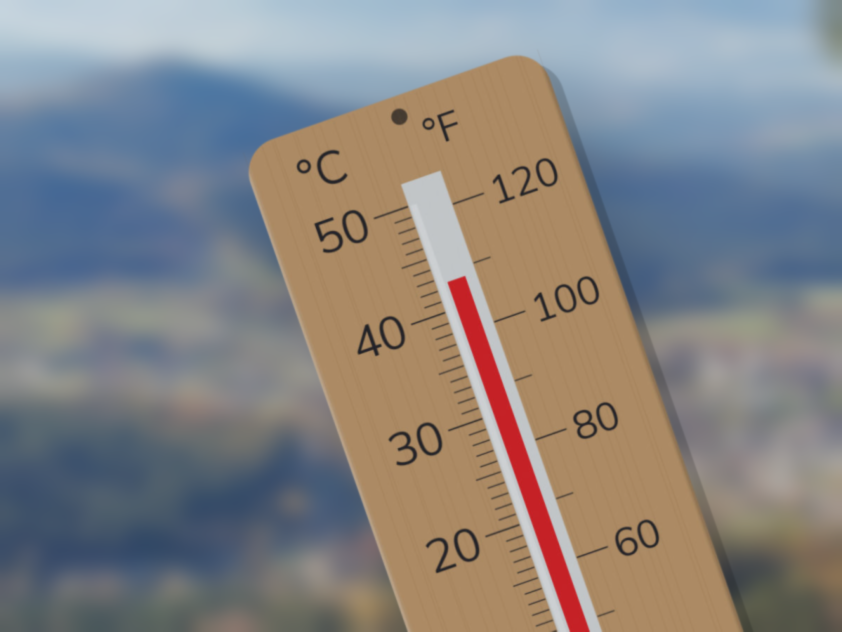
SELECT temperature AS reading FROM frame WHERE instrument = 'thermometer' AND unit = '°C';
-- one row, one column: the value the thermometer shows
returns 42.5 °C
